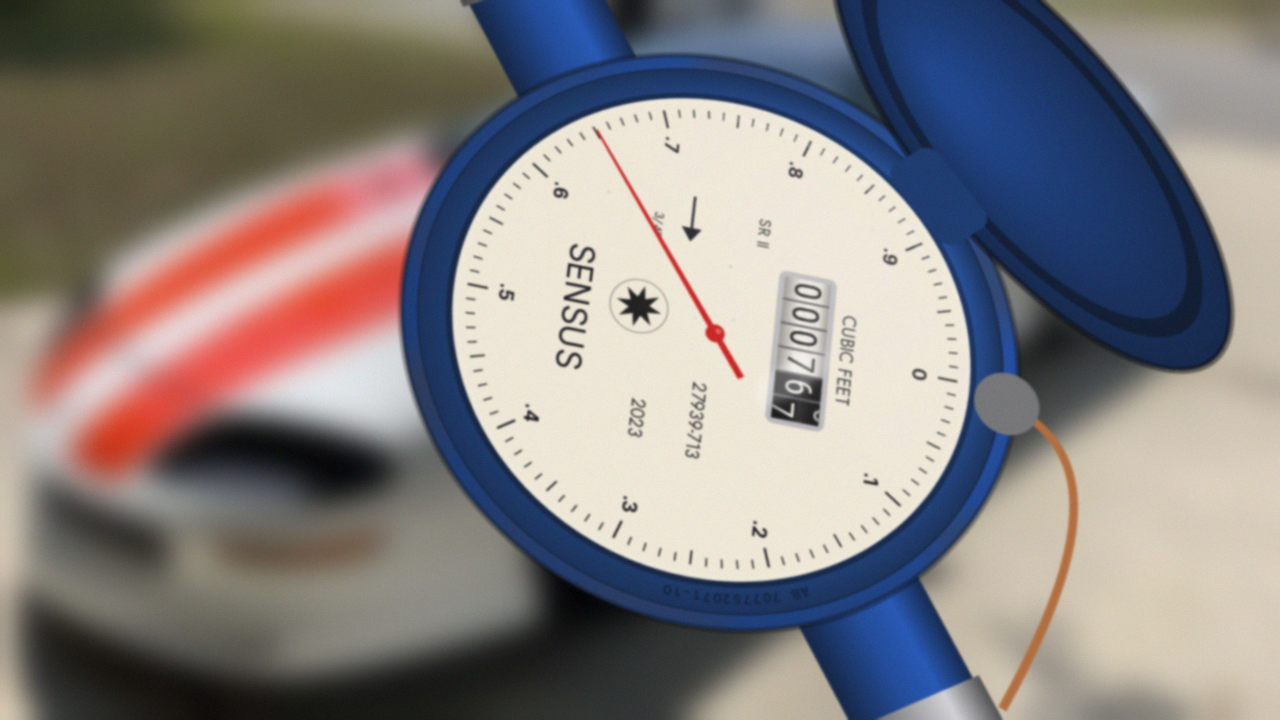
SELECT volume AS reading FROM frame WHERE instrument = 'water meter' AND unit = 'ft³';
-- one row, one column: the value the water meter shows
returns 766.65 ft³
